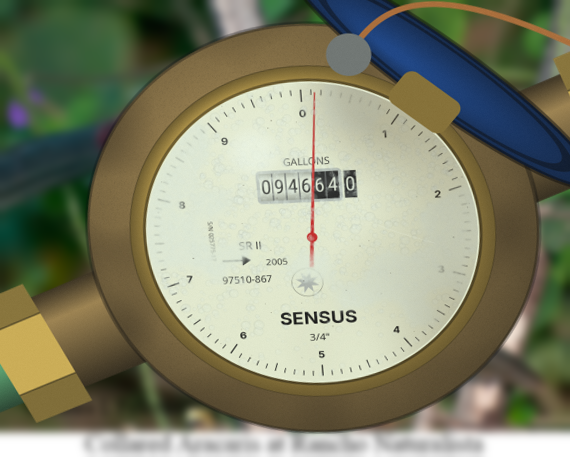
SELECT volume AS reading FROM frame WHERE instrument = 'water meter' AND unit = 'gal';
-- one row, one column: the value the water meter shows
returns 946640.1 gal
